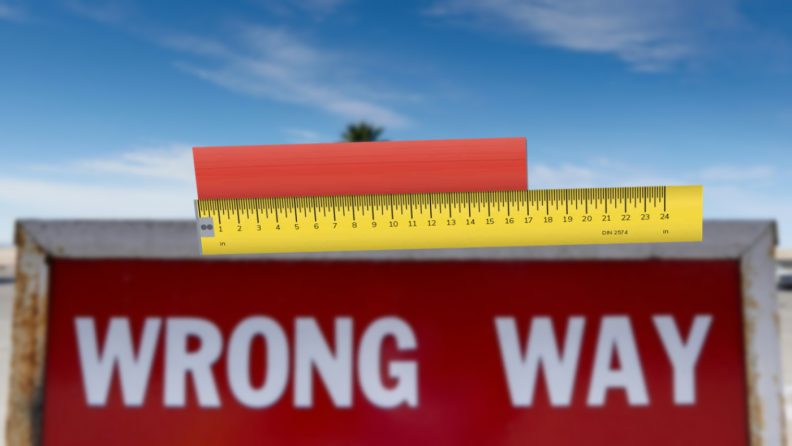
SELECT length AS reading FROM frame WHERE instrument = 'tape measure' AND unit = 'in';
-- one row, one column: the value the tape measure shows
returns 17 in
